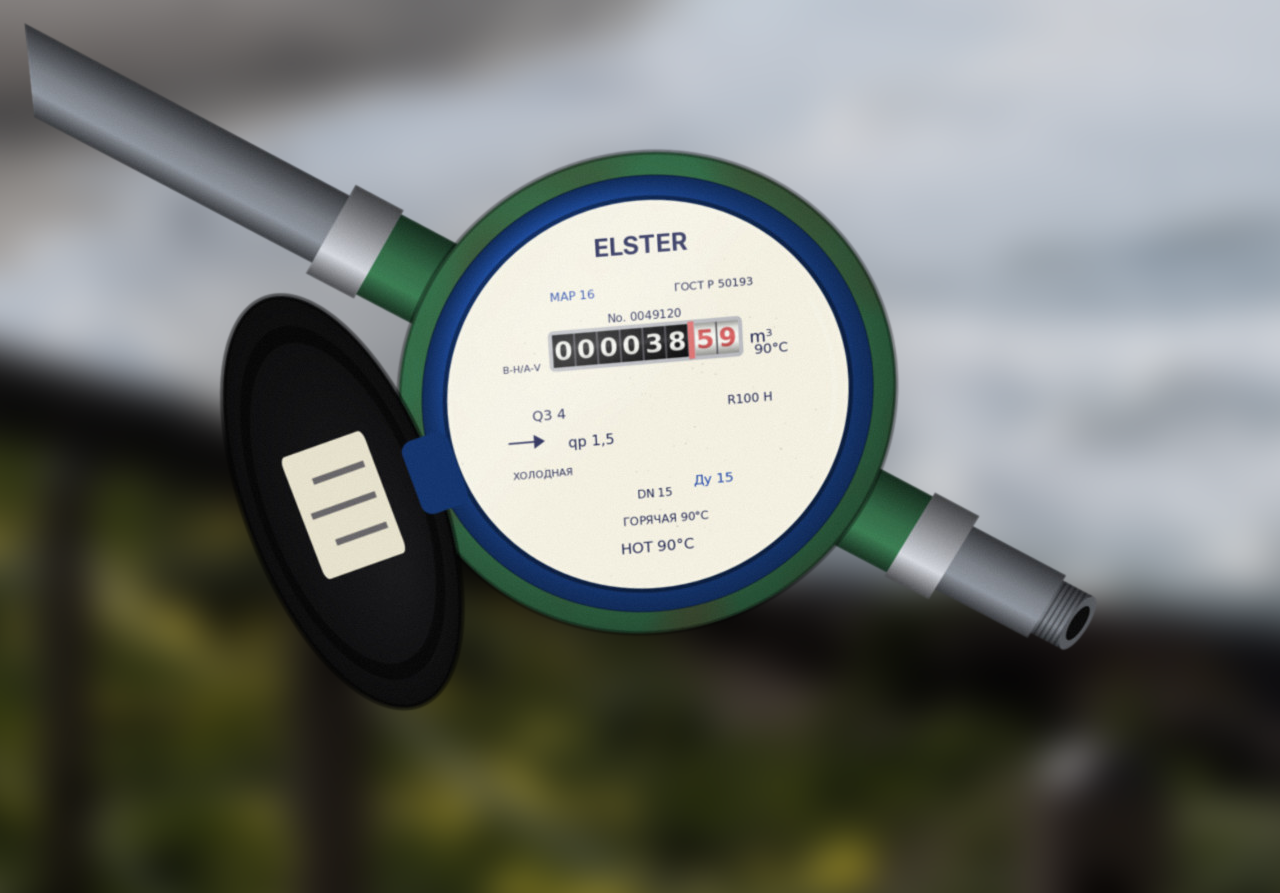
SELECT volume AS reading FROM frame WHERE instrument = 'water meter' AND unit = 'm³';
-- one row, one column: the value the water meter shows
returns 38.59 m³
